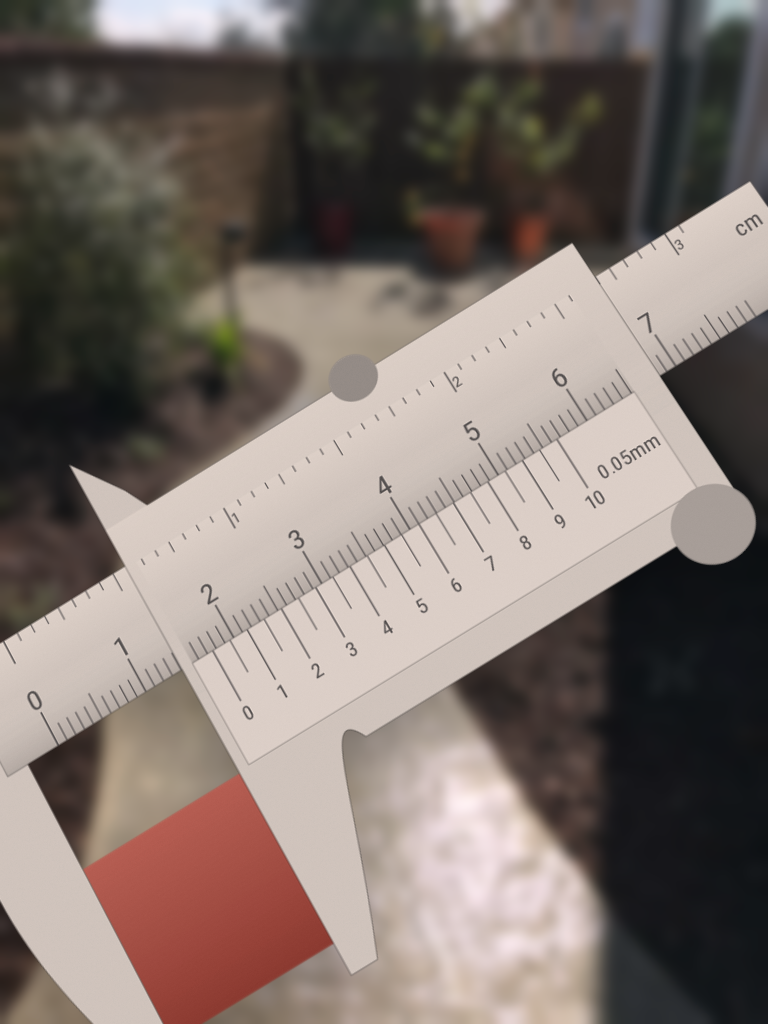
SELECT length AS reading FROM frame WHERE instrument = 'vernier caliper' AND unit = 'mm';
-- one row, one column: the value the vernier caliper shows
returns 17.6 mm
